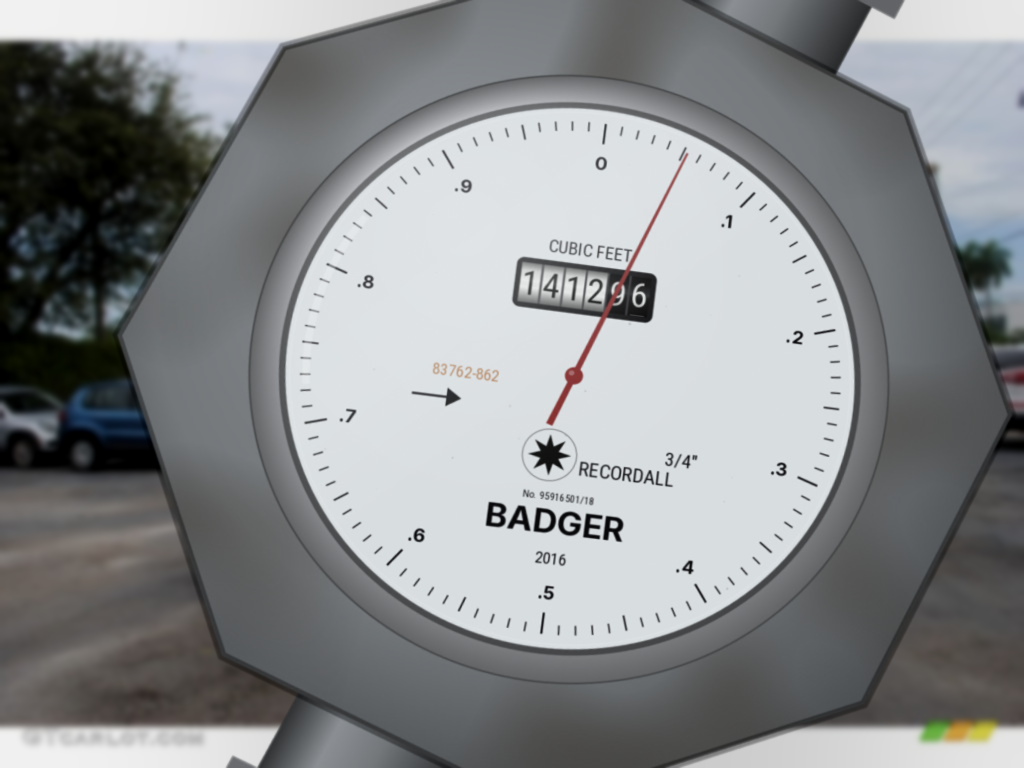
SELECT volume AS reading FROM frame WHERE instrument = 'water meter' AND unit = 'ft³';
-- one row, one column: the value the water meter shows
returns 141296.05 ft³
